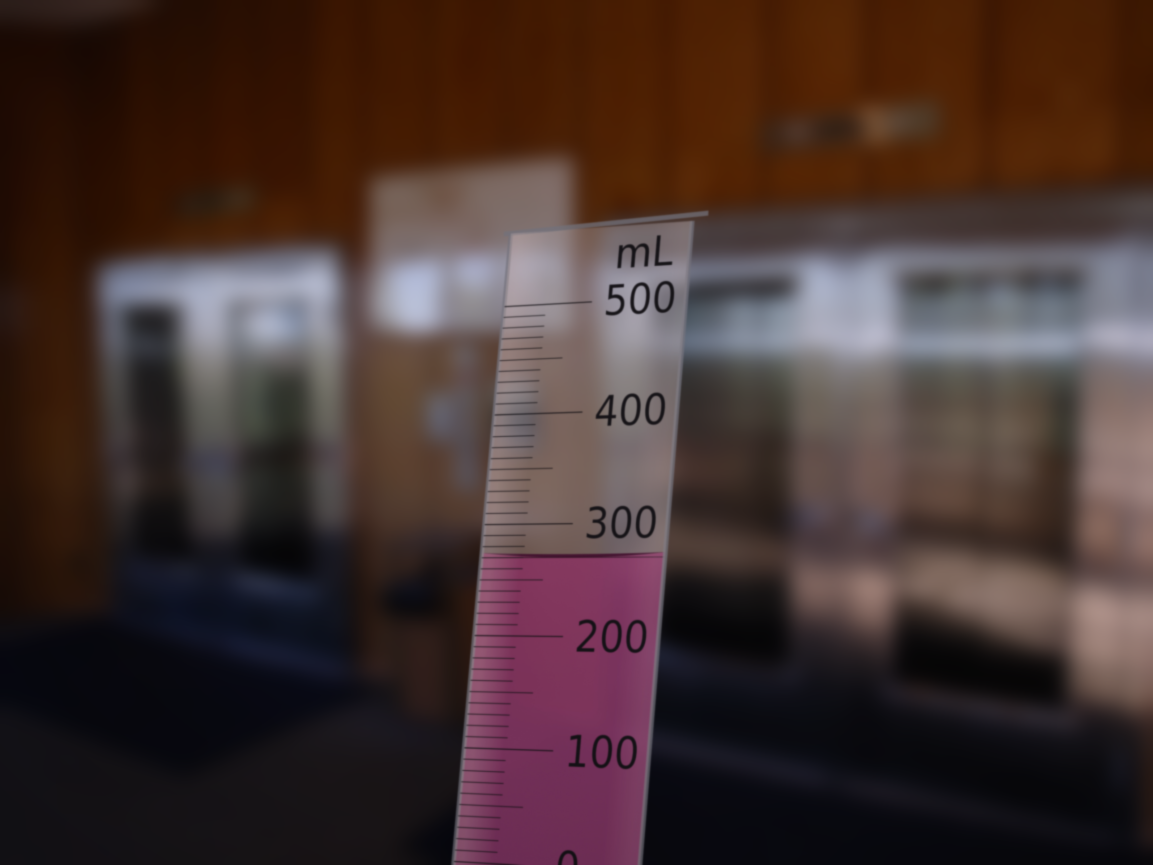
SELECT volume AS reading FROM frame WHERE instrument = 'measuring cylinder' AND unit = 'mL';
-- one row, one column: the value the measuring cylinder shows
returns 270 mL
